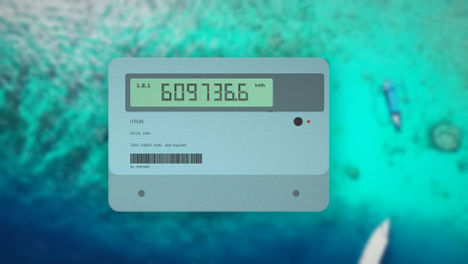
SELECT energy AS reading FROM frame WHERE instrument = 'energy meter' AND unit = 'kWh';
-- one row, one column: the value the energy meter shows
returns 609736.6 kWh
